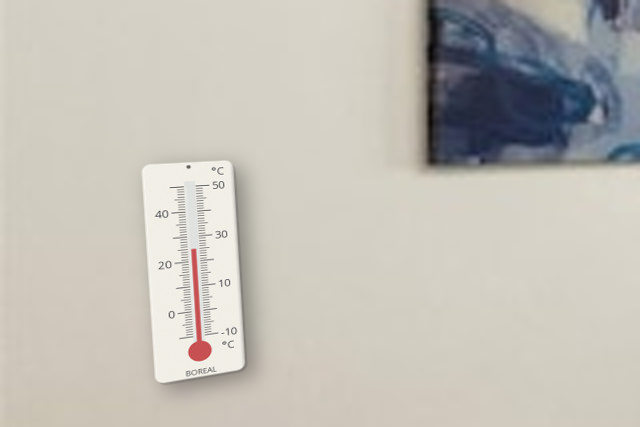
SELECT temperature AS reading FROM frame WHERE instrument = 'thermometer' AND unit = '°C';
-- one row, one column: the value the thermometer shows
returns 25 °C
